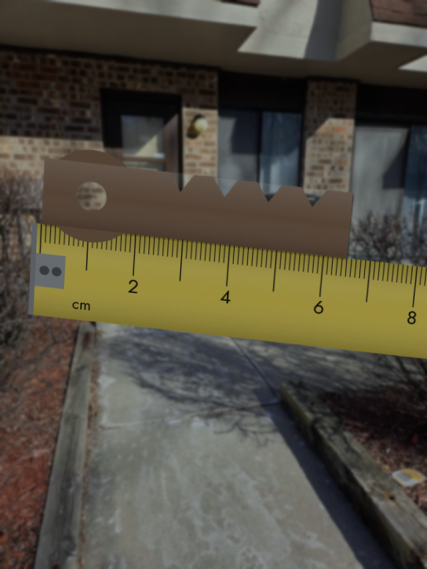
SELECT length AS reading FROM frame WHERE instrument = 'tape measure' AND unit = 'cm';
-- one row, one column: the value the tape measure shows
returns 6.5 cm
